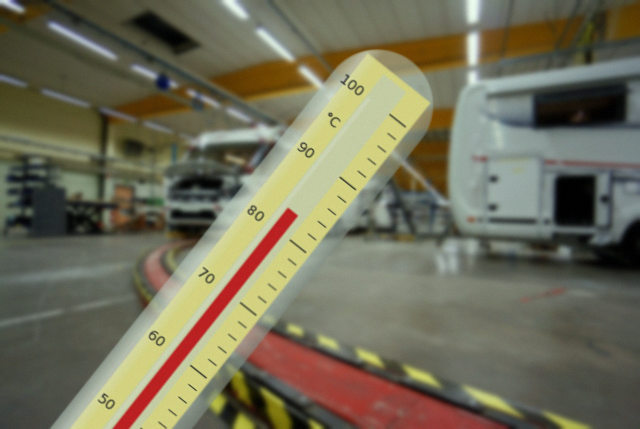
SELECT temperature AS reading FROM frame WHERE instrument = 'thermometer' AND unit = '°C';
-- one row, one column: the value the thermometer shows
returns 83 °C
